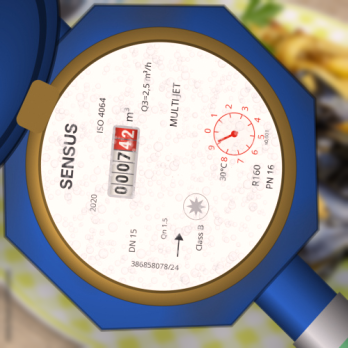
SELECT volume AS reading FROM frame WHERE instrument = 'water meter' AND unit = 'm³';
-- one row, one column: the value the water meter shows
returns 7.419 m³
